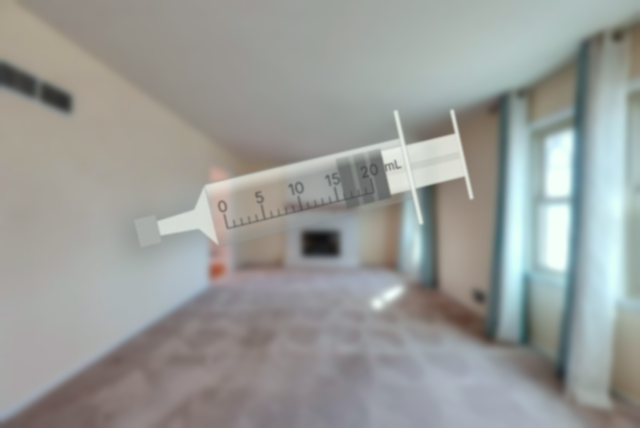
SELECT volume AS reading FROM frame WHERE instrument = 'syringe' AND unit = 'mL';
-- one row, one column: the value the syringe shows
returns 16 mL
